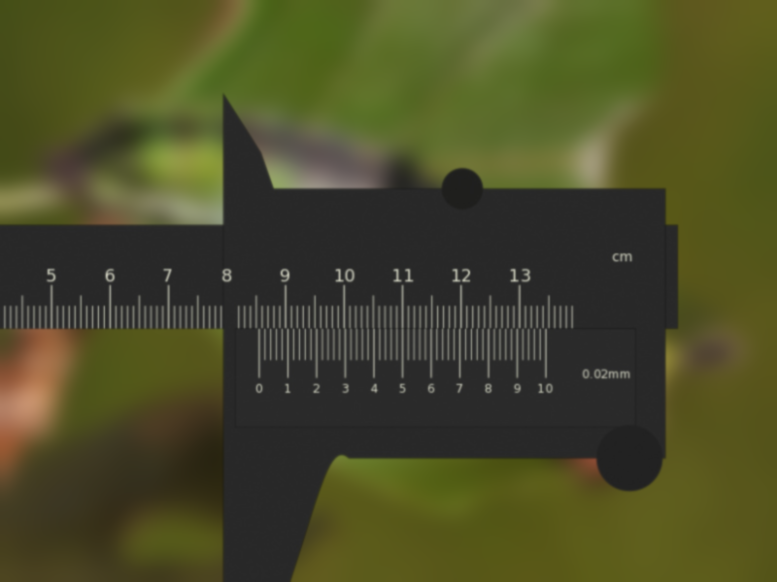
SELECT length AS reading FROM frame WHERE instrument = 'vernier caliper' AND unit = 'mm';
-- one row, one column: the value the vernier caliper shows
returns 85.5 mm
